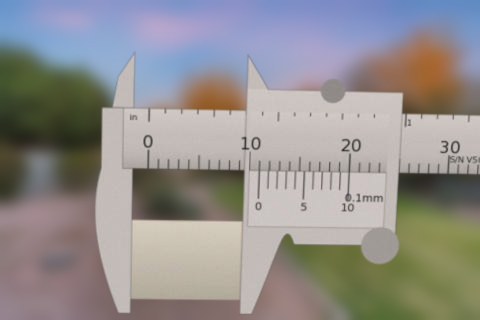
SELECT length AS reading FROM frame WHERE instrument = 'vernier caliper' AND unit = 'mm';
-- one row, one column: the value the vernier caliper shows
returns 11.0 mm
